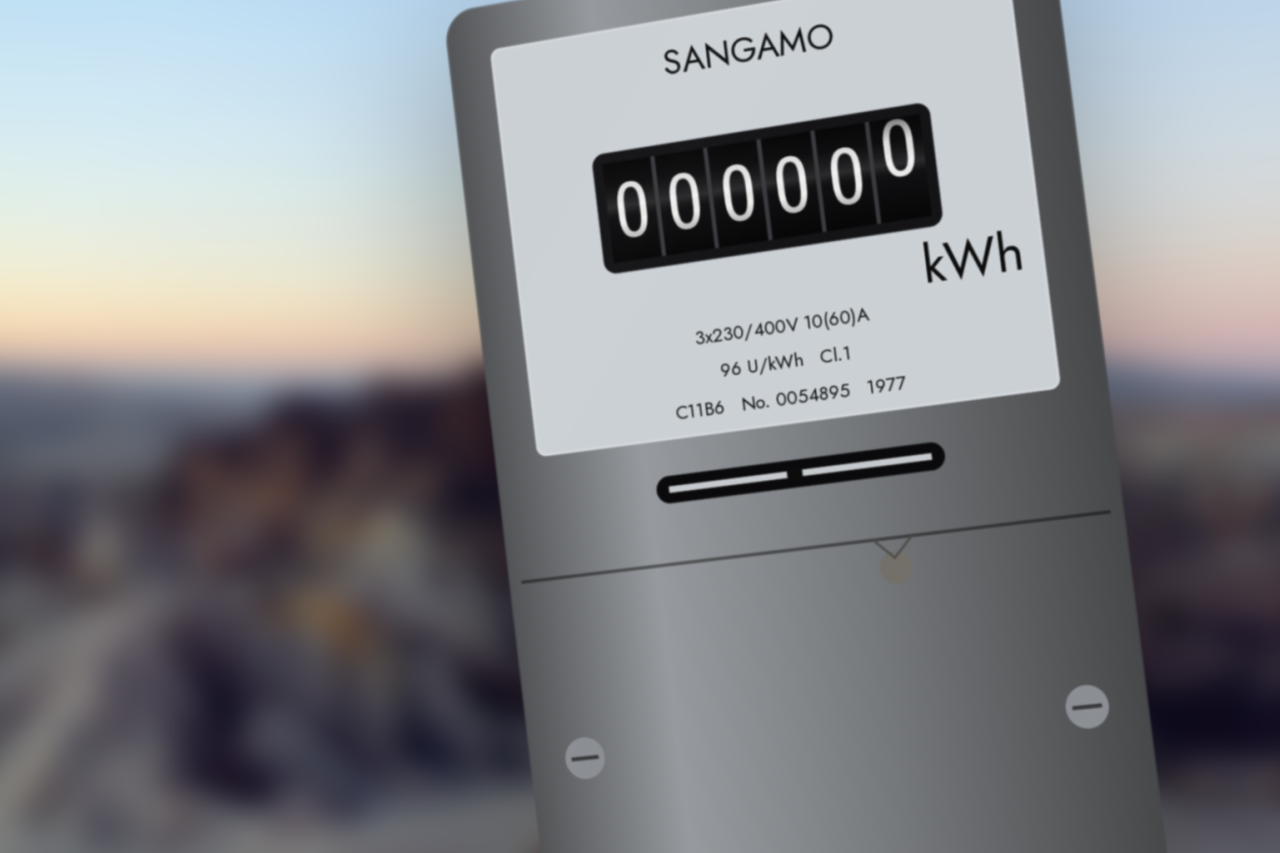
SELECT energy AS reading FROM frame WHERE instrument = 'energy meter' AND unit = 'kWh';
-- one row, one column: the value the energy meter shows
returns 0 kWh
